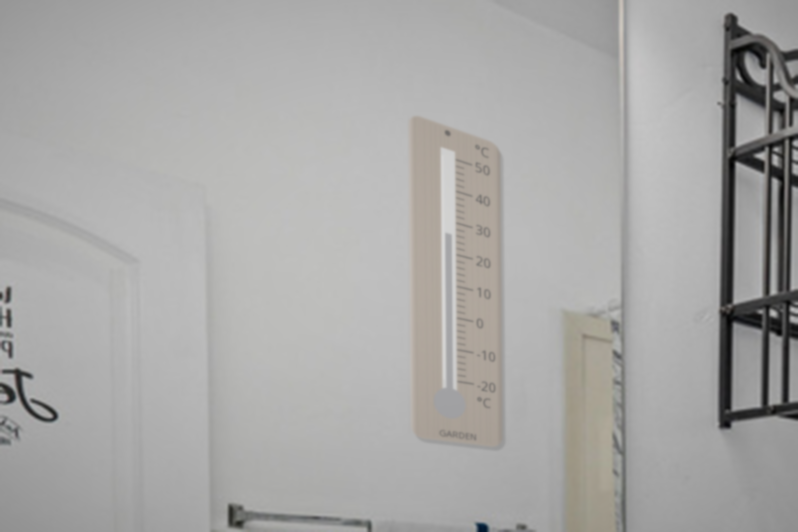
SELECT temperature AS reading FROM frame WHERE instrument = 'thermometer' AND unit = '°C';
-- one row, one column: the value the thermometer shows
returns 26 °C
